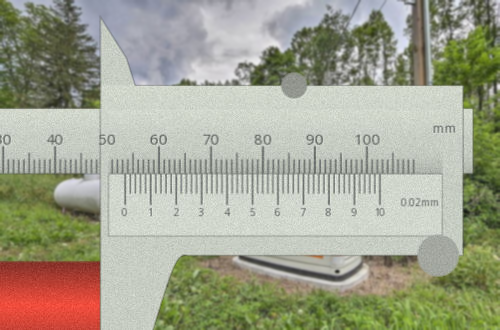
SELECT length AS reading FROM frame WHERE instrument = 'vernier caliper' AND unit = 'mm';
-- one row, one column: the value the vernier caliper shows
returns 53.5 mm
